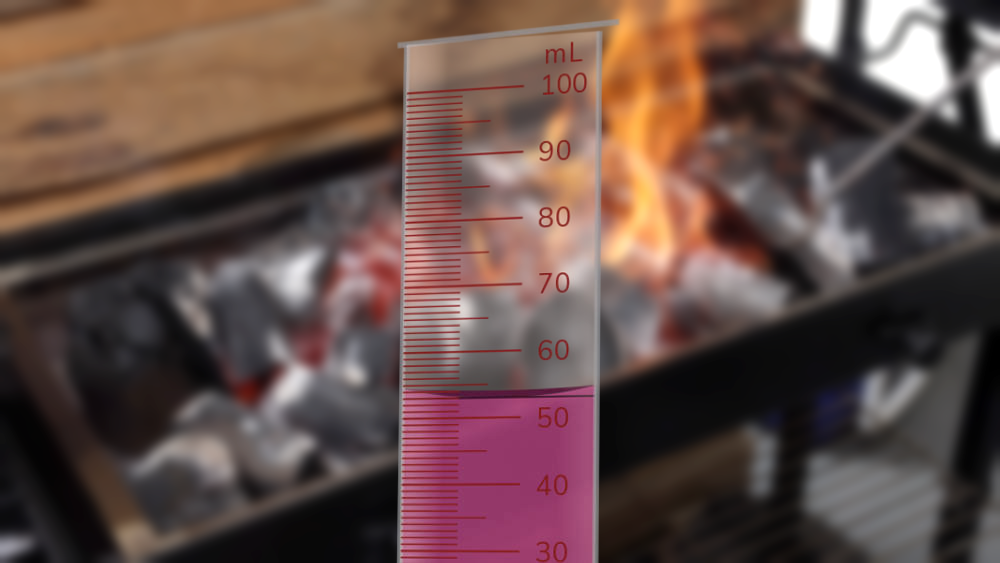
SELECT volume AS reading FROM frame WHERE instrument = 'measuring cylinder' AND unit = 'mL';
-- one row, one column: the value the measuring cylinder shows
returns 53 mL
